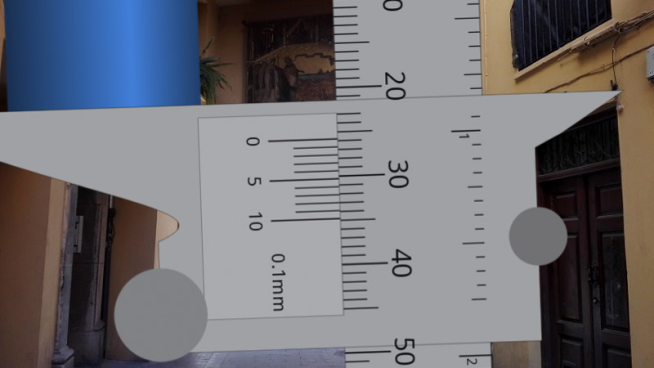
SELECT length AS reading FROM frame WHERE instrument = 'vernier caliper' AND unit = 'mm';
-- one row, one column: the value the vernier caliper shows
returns 25.8 mm
